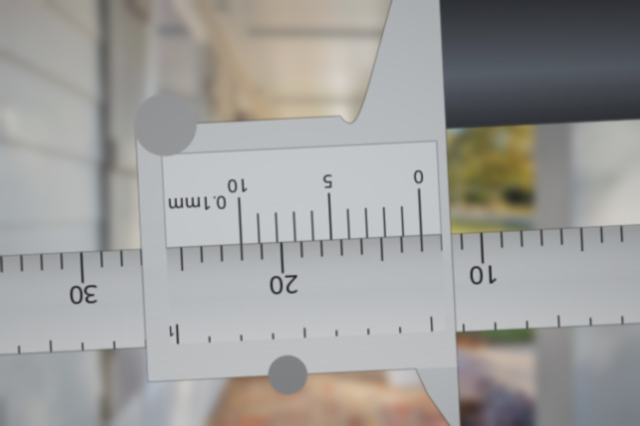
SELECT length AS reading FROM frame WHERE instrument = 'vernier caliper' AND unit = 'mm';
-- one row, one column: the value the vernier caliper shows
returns 13.0 mm
